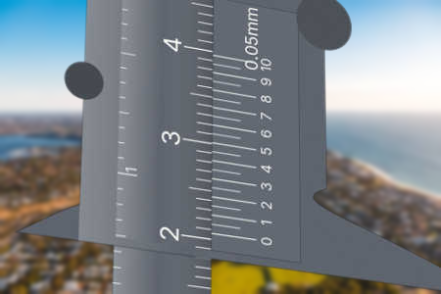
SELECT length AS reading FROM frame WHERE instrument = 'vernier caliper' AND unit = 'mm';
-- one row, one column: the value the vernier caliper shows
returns 20.6 mm
